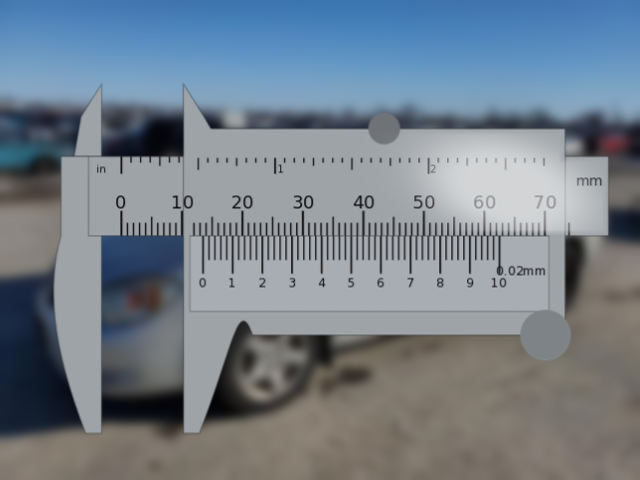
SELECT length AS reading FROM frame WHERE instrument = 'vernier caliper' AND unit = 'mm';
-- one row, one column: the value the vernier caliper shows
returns 13.5 mm
